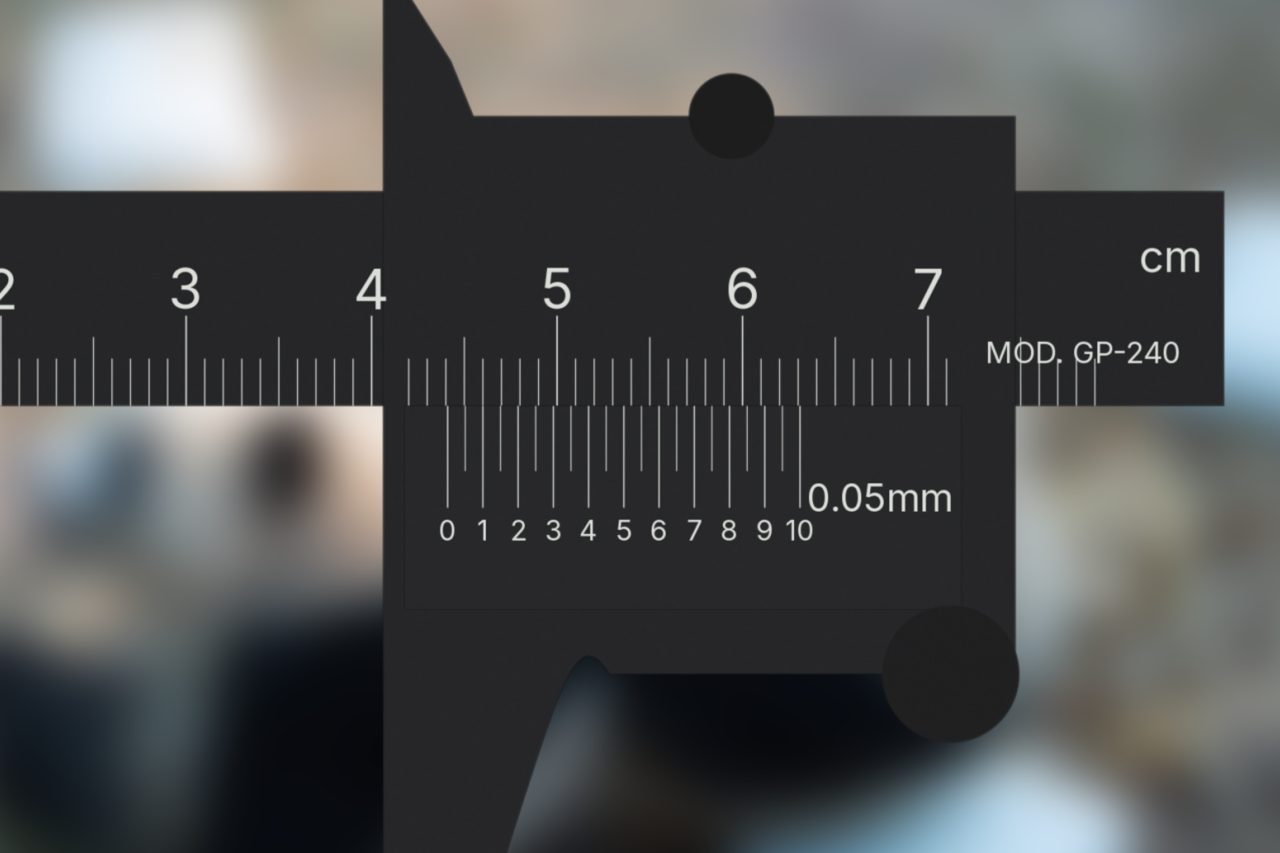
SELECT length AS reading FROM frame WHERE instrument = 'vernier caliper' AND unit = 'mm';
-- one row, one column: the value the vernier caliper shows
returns 44.1 mm
